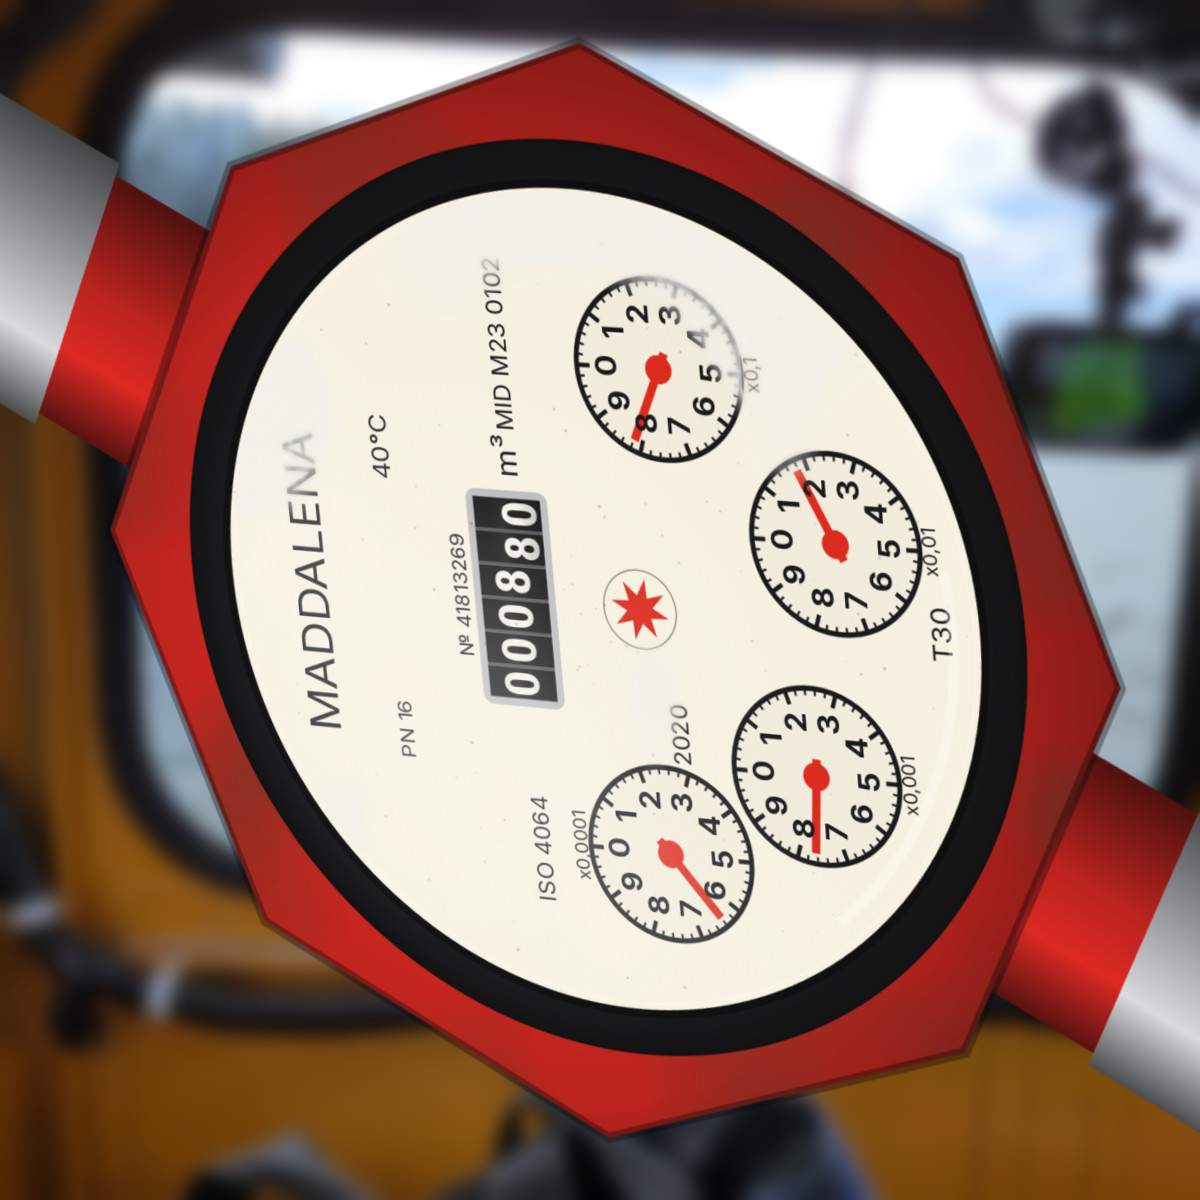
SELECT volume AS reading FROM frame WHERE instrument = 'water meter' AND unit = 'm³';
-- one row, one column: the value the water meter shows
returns 879.8176 m³
